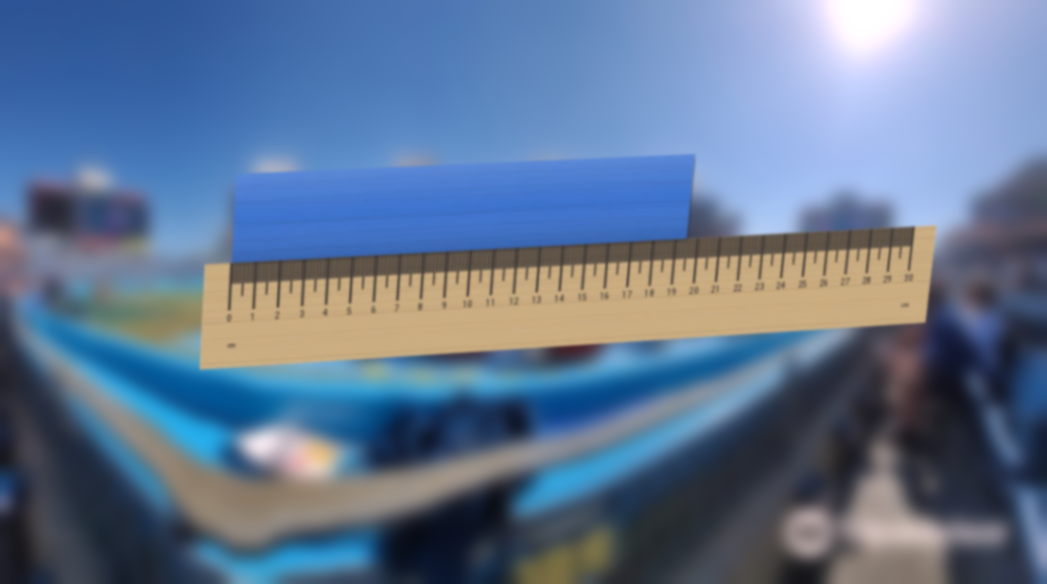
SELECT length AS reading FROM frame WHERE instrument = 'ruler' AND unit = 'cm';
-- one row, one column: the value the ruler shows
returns 19.5 cm
